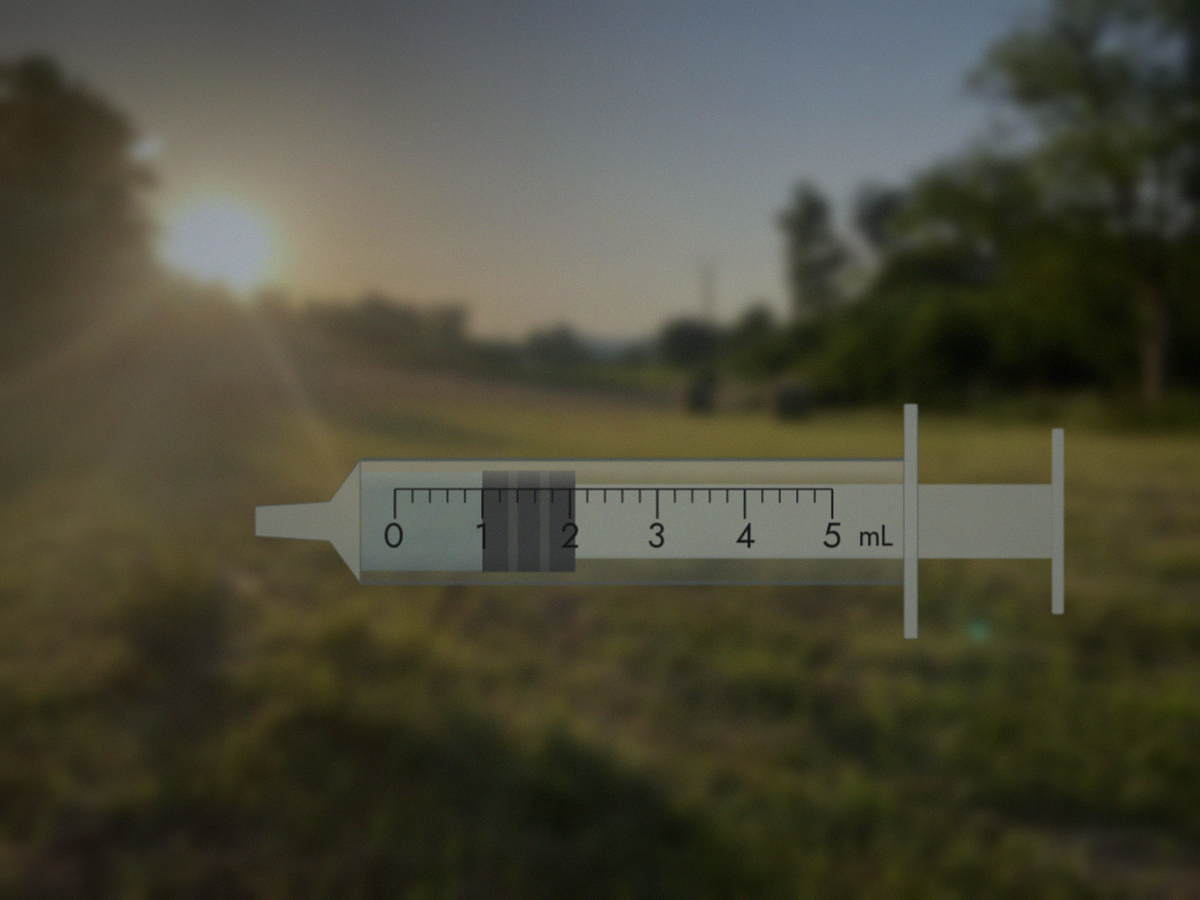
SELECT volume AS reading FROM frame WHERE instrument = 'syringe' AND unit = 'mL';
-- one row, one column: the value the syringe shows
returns 1 mL
